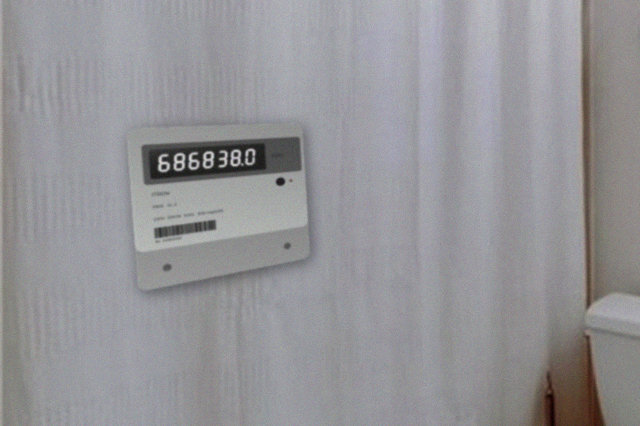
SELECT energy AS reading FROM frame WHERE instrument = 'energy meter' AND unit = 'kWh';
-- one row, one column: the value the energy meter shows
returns 686838.0 kWh
